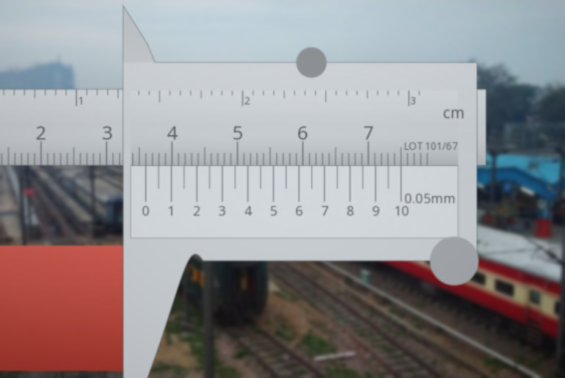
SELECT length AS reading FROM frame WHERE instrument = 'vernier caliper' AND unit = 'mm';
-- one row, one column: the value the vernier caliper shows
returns 36.0 mm
